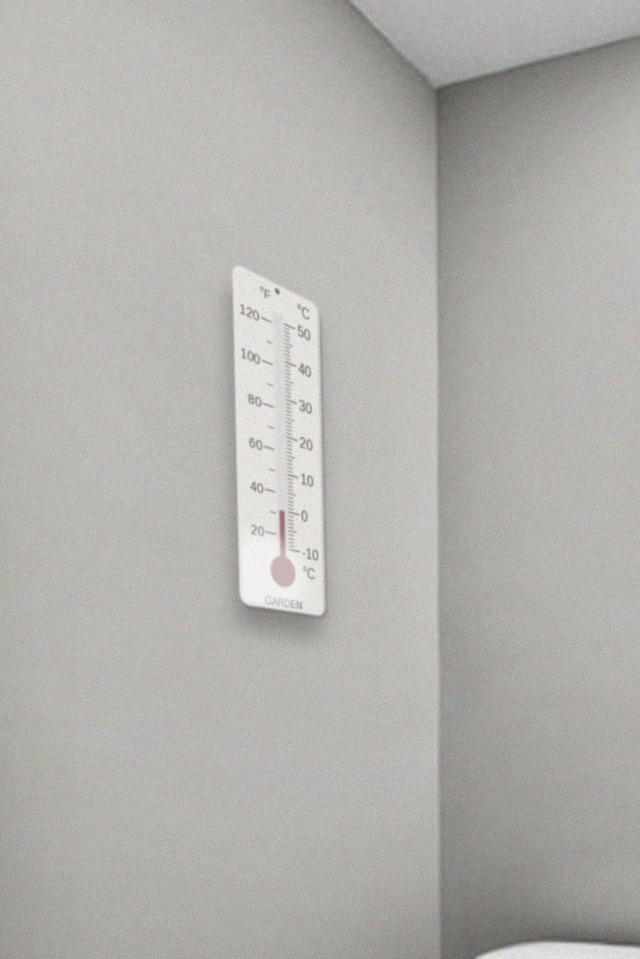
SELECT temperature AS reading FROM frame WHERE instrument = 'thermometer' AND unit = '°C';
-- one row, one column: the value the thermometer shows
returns 0 °C
